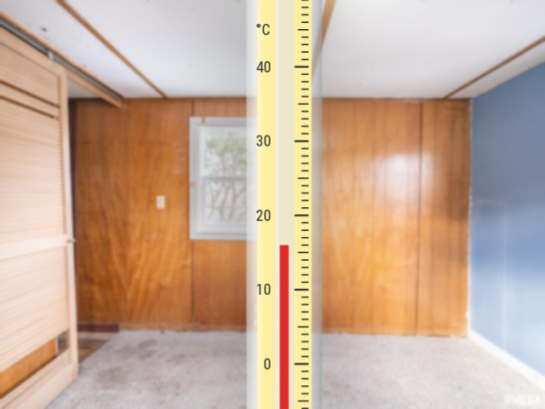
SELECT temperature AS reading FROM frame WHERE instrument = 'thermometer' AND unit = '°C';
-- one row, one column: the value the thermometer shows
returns 16 °C
